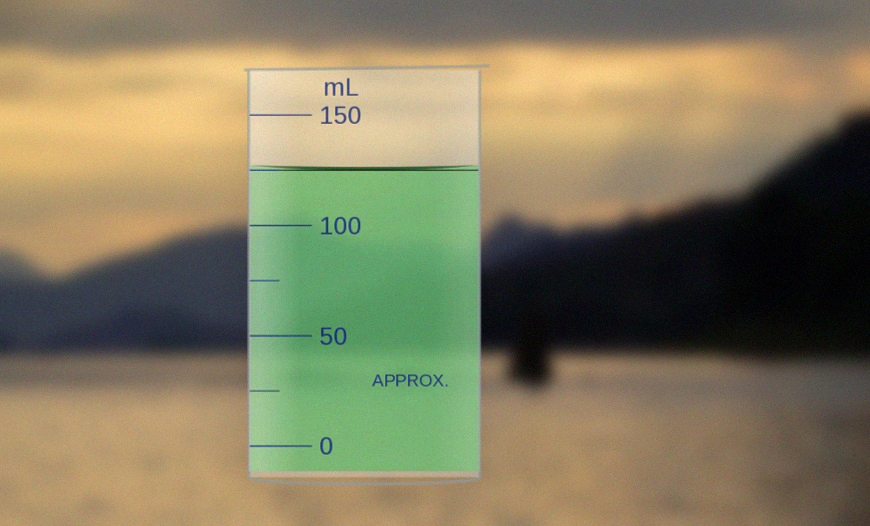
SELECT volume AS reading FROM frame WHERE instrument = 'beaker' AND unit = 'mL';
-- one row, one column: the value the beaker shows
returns 125 mL
